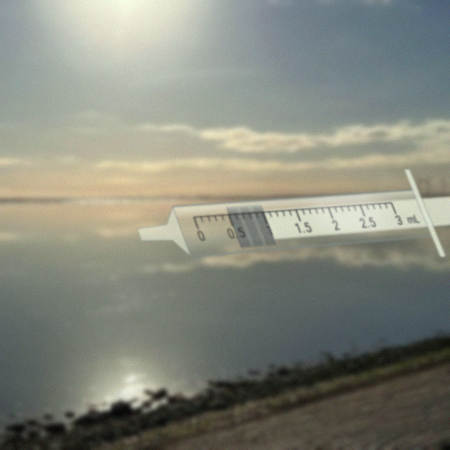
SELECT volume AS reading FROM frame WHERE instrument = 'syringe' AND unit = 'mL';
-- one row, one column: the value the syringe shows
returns 0.5 mL
